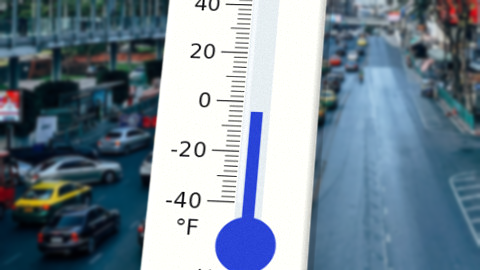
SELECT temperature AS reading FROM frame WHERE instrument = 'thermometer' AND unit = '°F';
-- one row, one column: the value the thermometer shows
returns -4 °F
